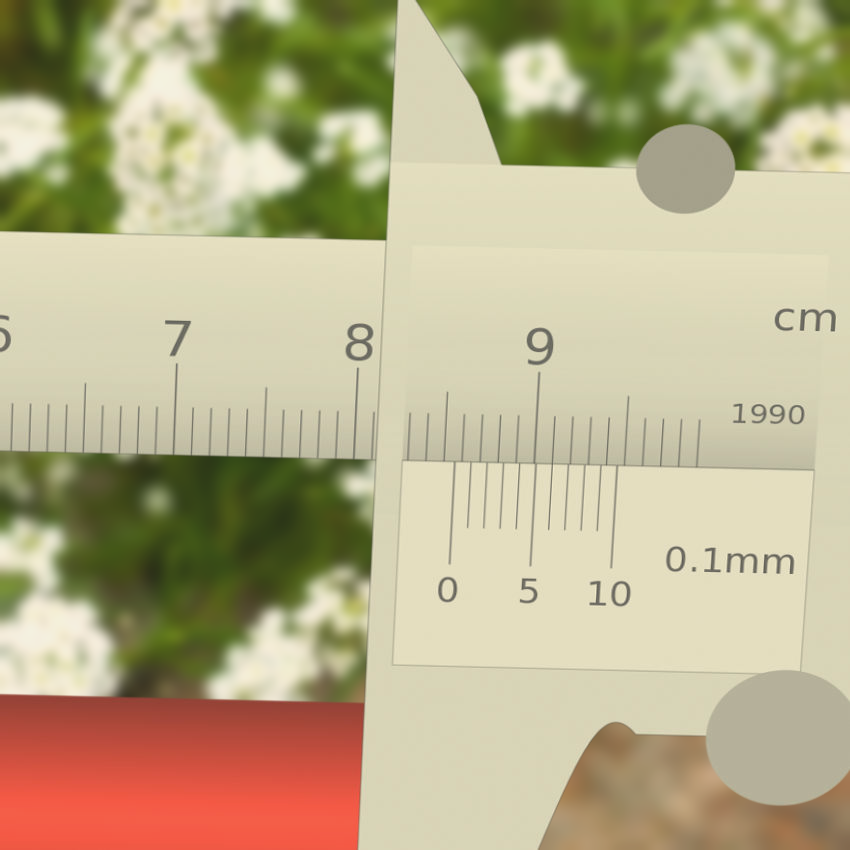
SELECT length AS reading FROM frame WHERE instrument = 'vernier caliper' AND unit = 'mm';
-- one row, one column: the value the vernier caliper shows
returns 85.6 mm
